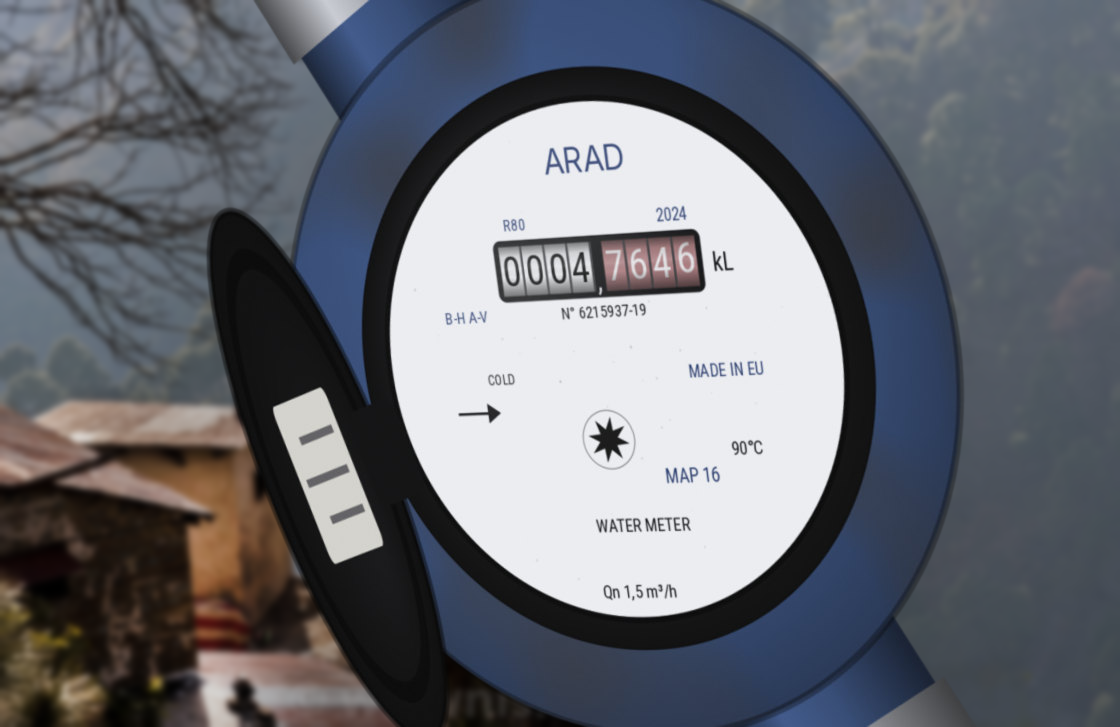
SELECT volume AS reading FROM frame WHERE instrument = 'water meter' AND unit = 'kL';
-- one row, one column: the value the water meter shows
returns 4.7646 kL
